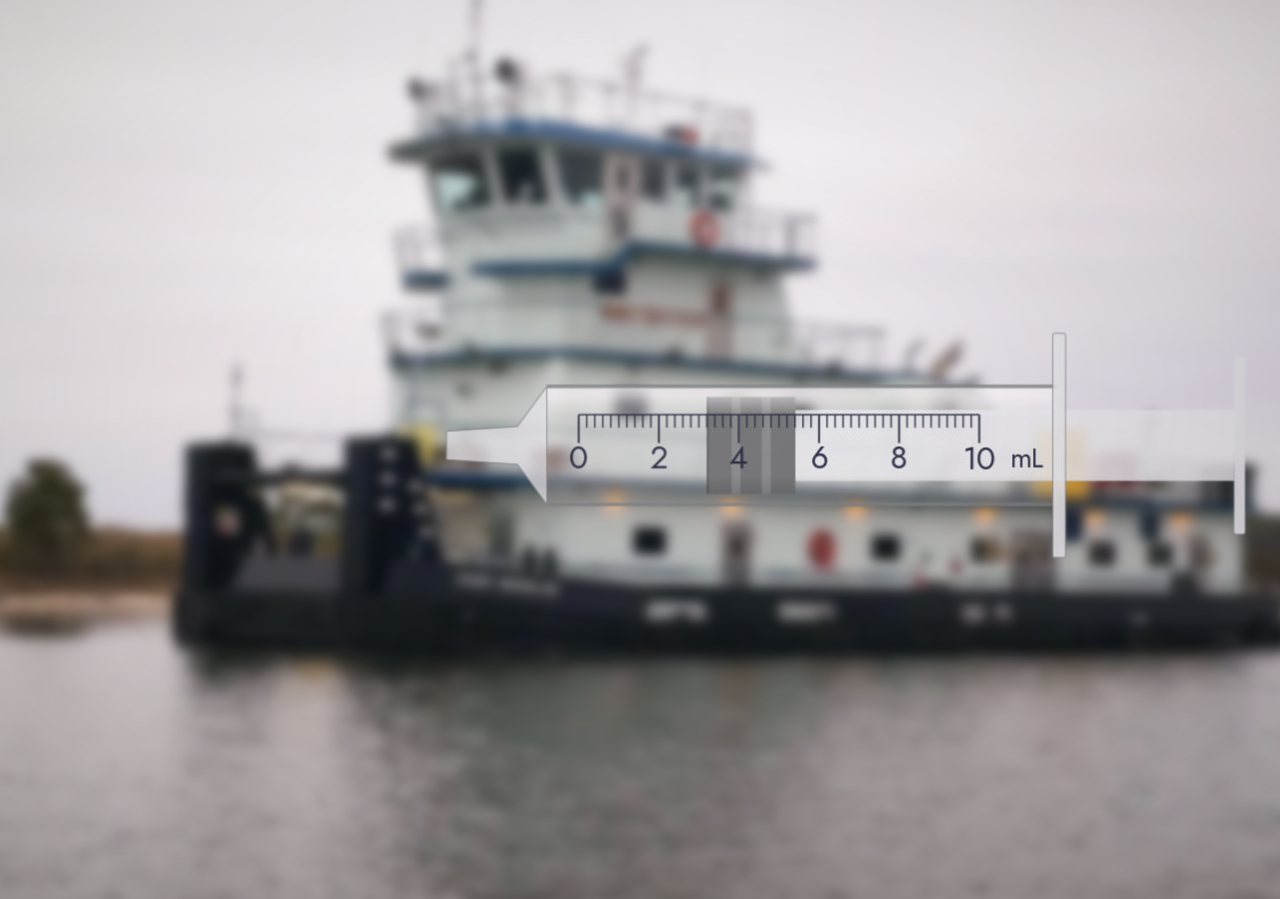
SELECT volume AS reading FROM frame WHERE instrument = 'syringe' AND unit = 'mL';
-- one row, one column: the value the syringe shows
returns 3.2 mL
